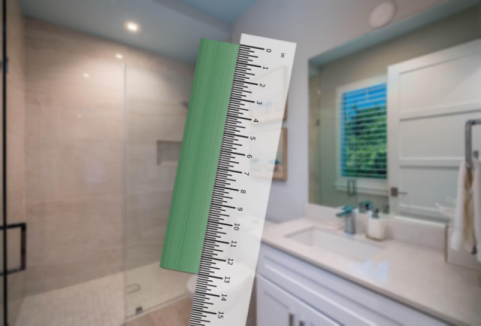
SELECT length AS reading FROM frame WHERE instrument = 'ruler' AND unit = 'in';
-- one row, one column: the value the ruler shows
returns 13 in
